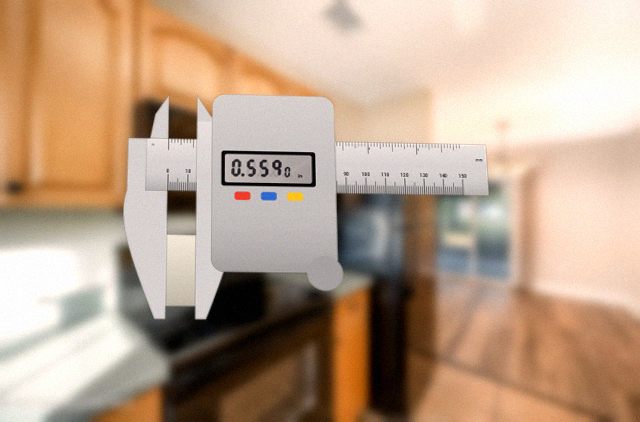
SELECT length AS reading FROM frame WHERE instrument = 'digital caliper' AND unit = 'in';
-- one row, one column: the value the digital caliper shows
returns 0.5590 in
